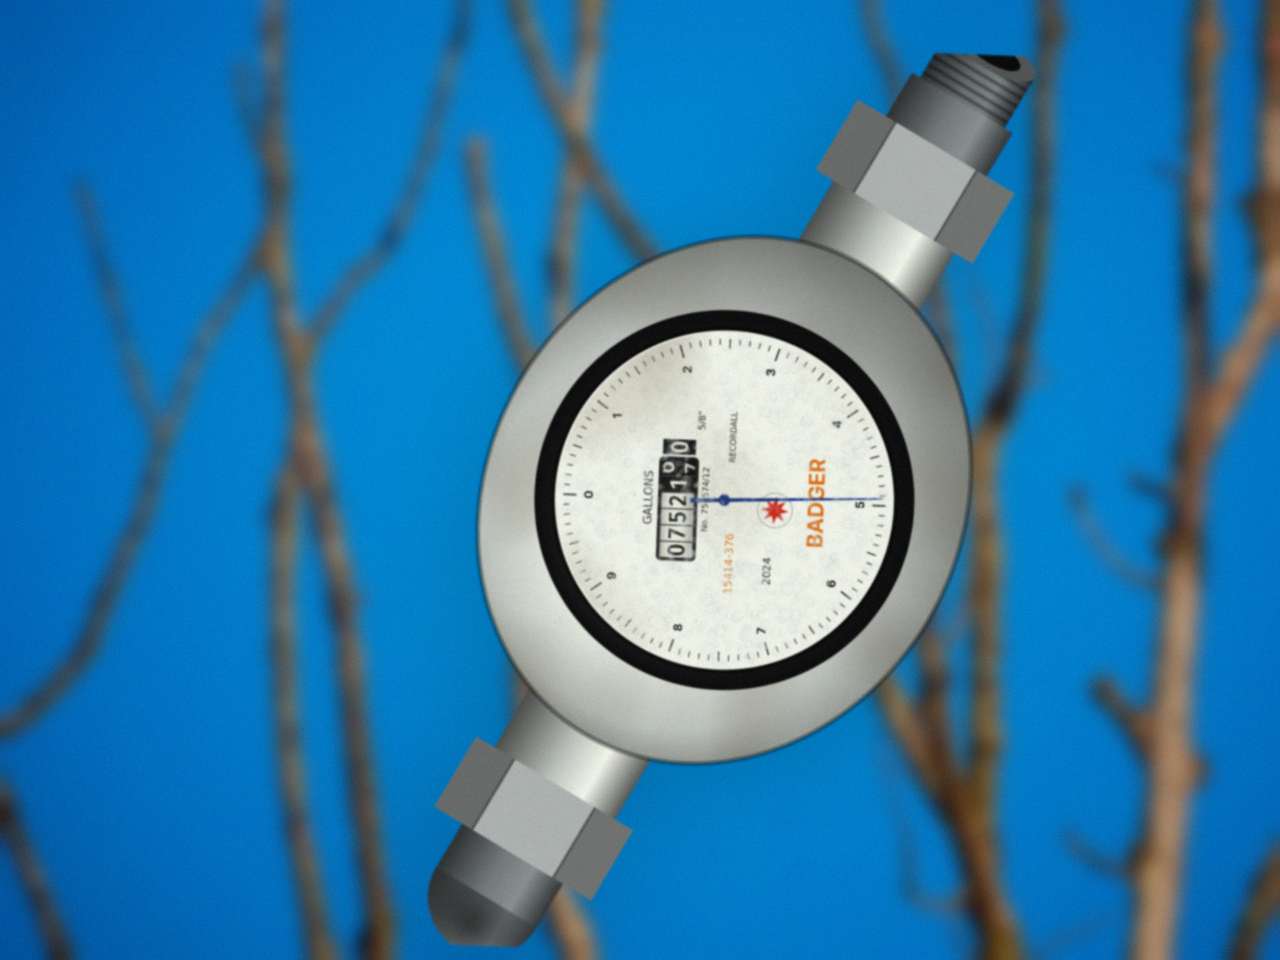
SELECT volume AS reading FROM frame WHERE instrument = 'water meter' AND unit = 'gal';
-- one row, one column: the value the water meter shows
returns 752164.9 gal
